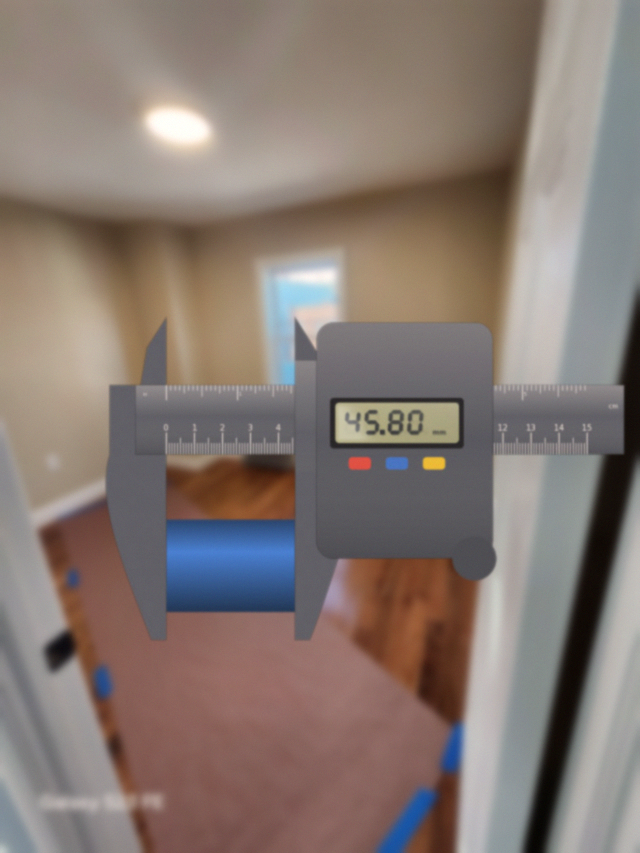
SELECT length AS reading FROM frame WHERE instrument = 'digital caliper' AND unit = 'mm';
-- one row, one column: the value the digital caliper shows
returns 45.80 mm
